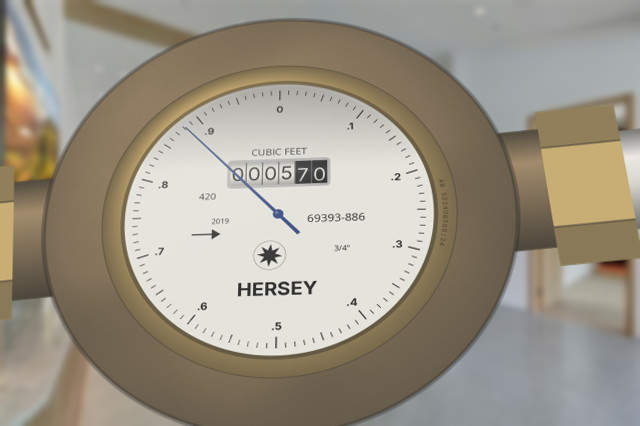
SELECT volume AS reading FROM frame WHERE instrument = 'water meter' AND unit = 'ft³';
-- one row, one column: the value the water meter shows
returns 569.88 ft³
